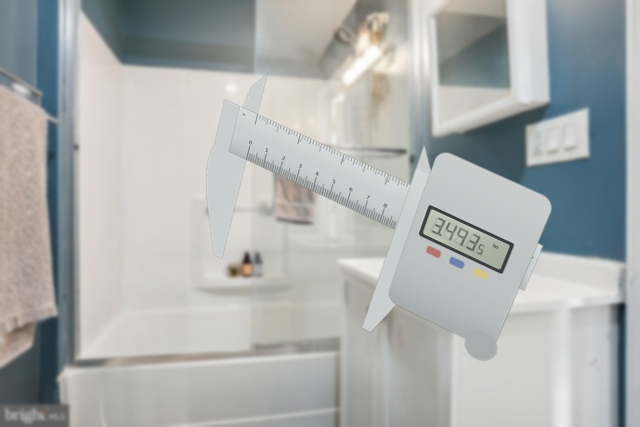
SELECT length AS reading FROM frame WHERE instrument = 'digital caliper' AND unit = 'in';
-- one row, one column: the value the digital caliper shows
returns 3.4935 in
